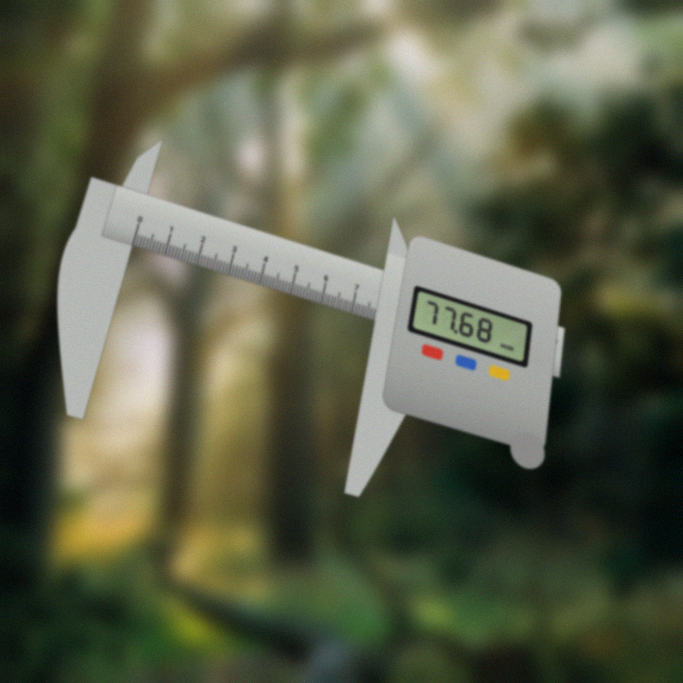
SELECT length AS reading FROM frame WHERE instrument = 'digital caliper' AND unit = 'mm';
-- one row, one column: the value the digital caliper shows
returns 77.68 mm
